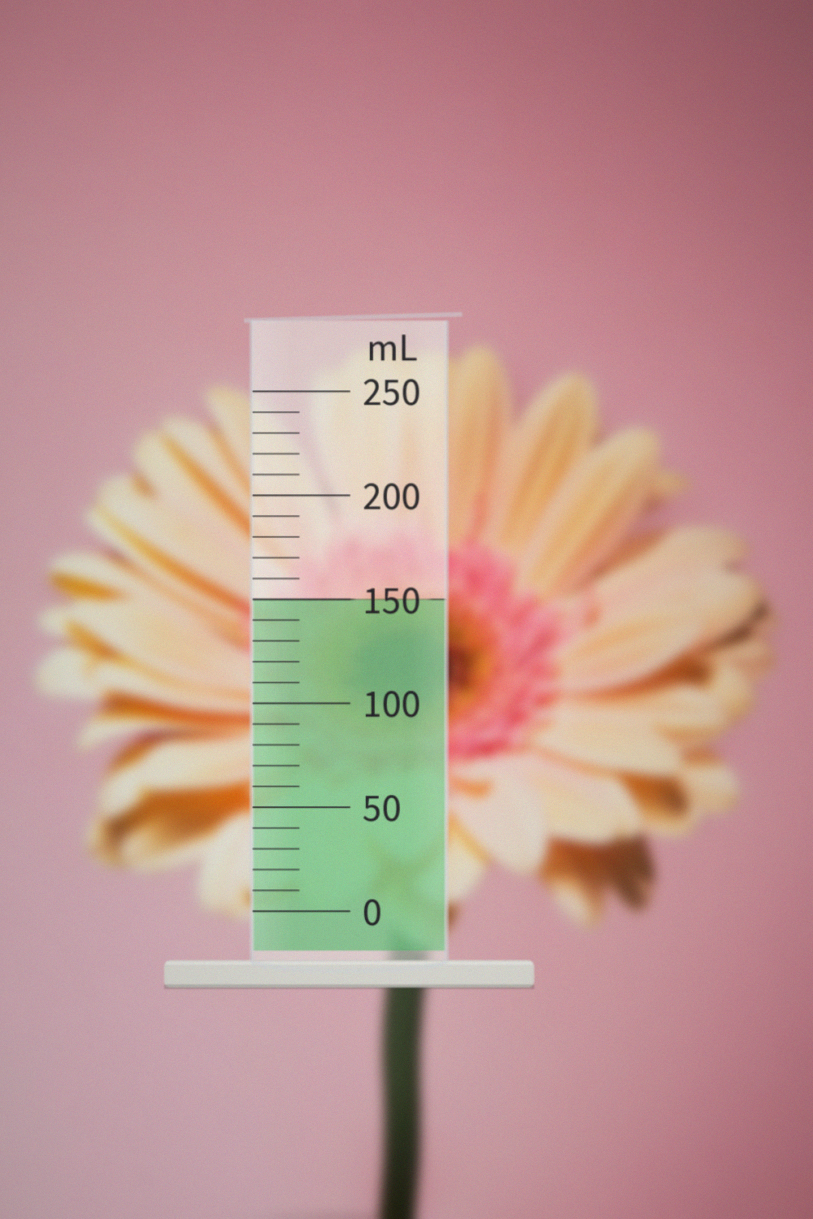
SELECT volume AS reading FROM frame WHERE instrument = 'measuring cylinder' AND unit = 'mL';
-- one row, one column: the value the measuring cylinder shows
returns 150 mL
